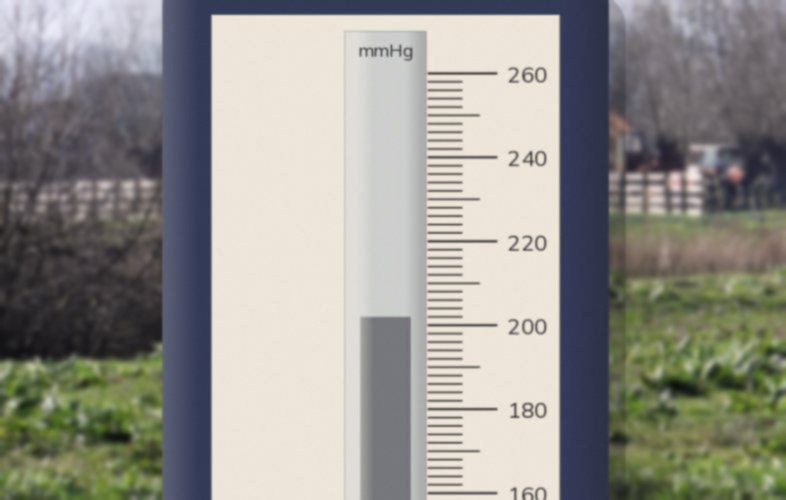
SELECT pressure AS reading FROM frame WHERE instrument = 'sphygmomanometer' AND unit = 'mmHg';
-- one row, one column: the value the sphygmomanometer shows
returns 202 mmHg
